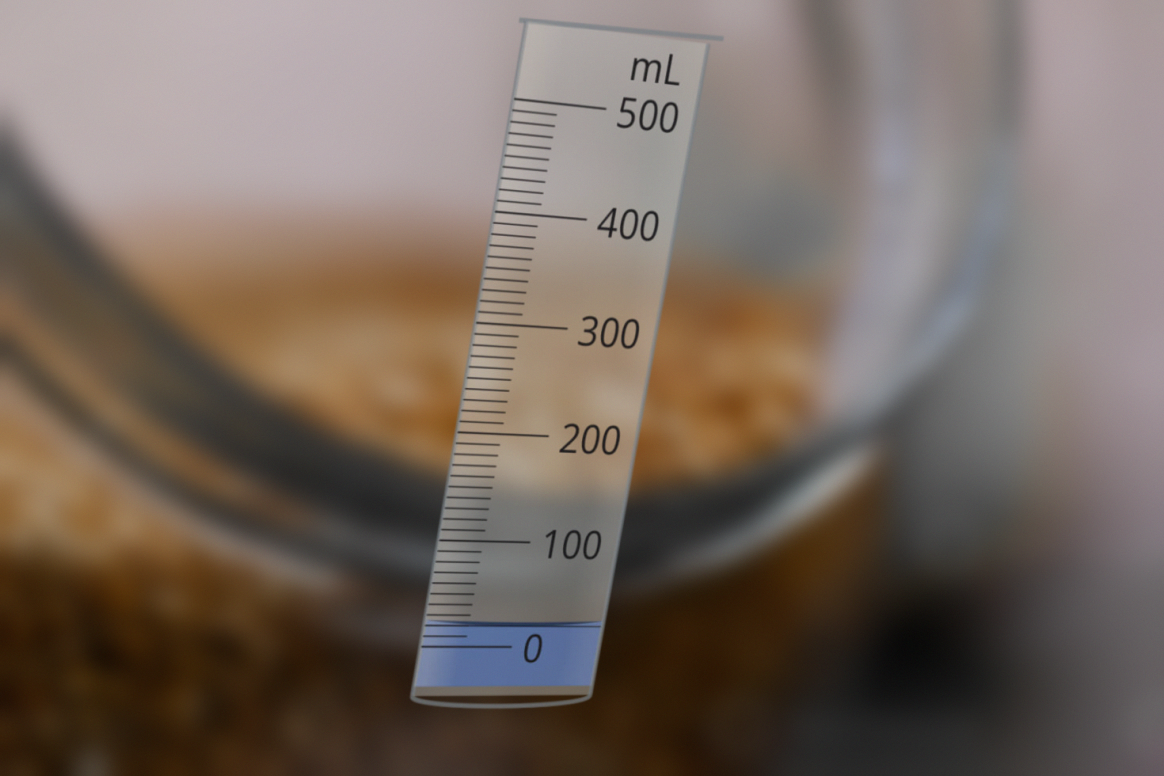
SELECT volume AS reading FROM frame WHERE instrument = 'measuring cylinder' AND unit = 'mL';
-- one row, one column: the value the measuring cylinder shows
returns 20 mL
